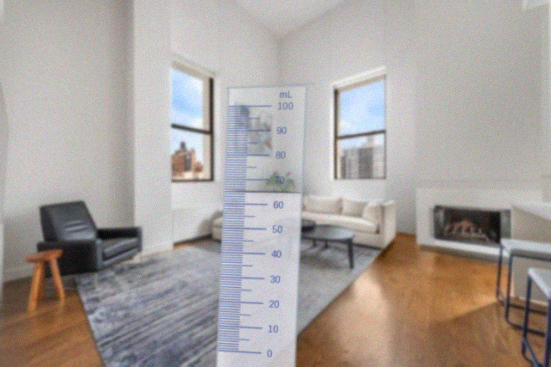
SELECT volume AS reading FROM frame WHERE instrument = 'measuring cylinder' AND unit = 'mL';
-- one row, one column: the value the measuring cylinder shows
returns 65 mL
